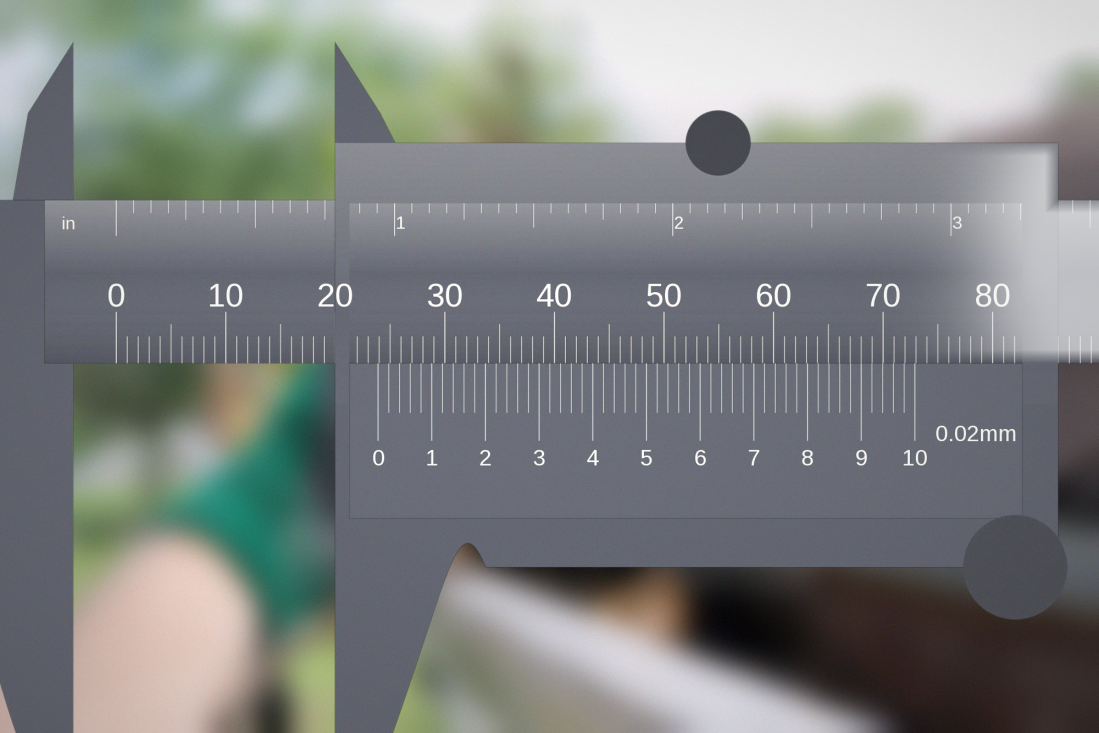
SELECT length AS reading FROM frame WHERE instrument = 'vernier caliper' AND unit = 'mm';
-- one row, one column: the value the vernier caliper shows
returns 23.9 mm
